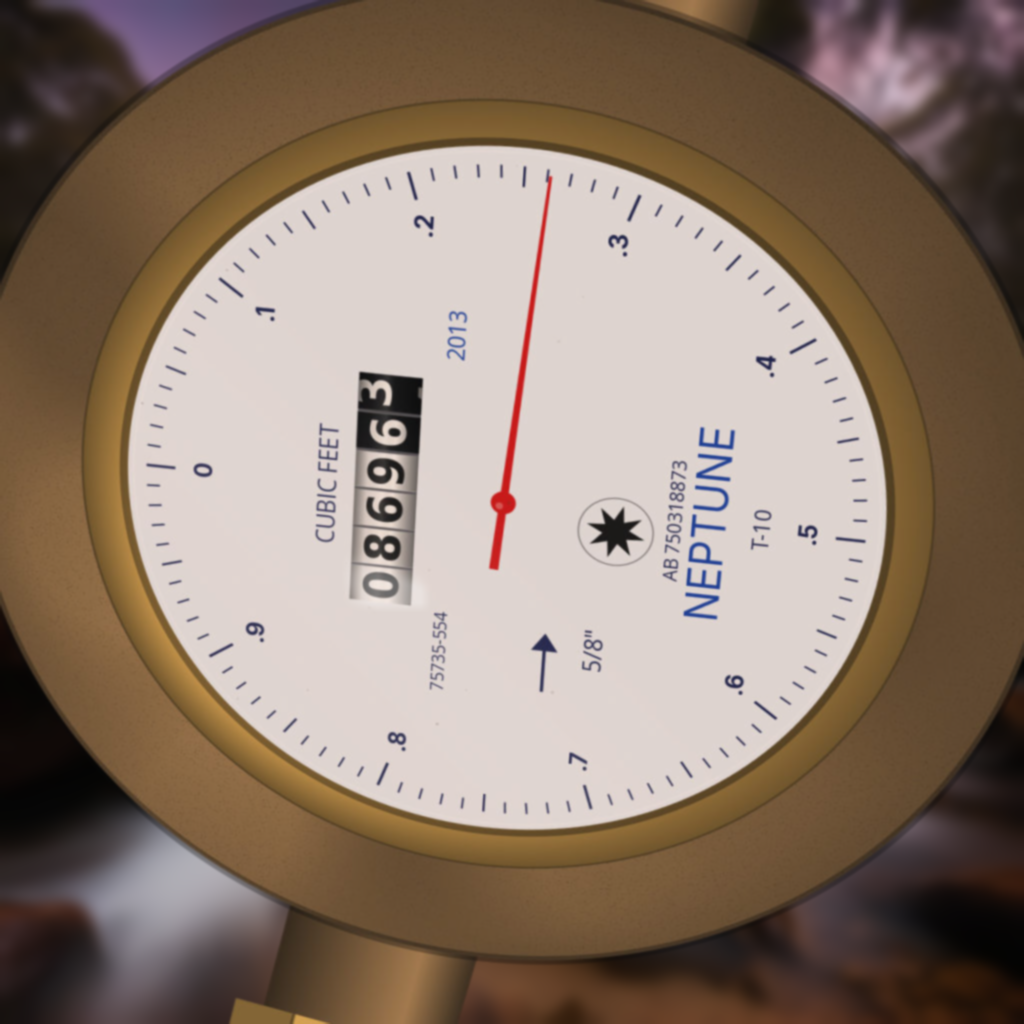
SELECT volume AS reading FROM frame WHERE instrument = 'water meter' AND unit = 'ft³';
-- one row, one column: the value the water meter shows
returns 86963.26 ft³
